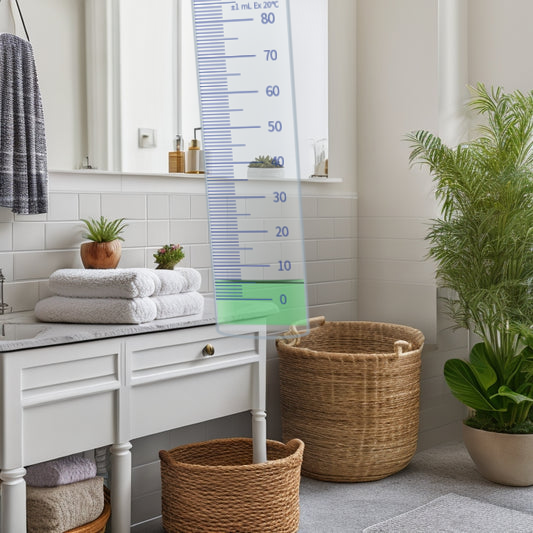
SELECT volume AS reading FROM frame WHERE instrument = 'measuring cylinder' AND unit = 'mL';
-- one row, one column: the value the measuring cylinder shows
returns 5 mL
